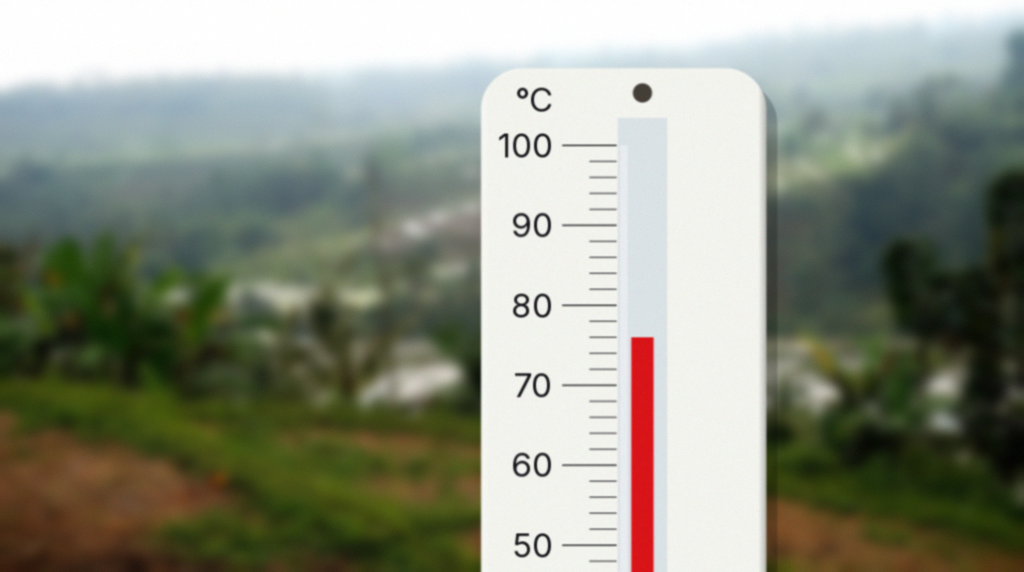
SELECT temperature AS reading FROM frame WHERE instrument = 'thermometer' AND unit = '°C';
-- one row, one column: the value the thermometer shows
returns 76 °C
